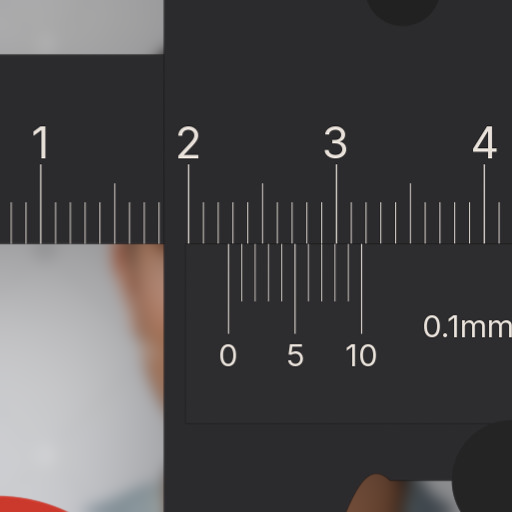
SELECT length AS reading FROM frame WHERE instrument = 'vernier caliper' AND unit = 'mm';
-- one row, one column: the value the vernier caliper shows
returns 22.7 mm
